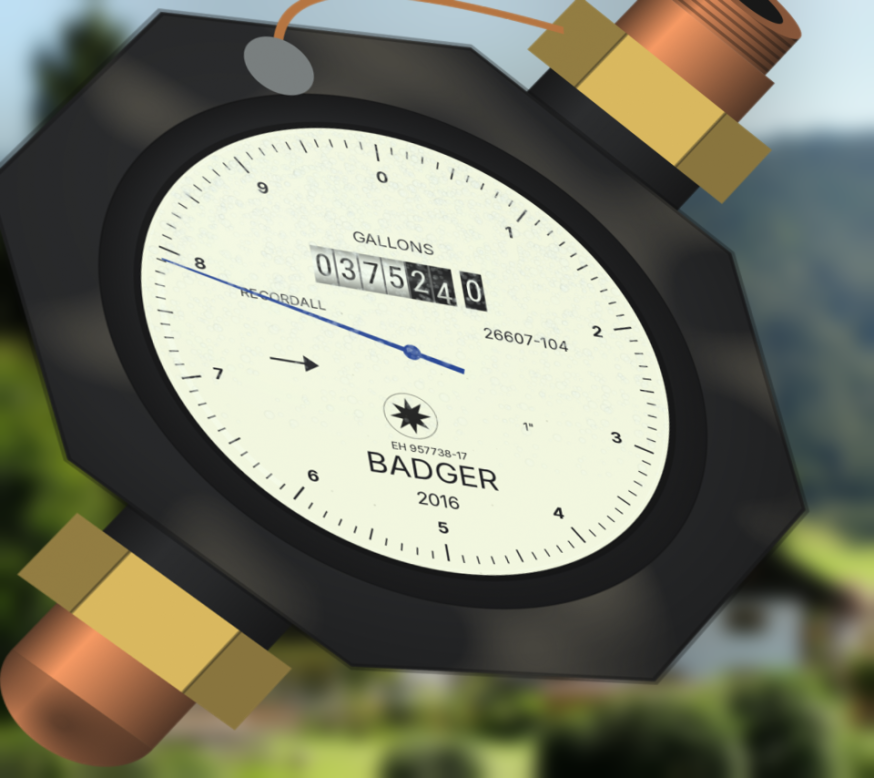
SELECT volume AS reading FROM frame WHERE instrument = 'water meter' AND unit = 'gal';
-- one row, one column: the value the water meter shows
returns 375237.9 gal
